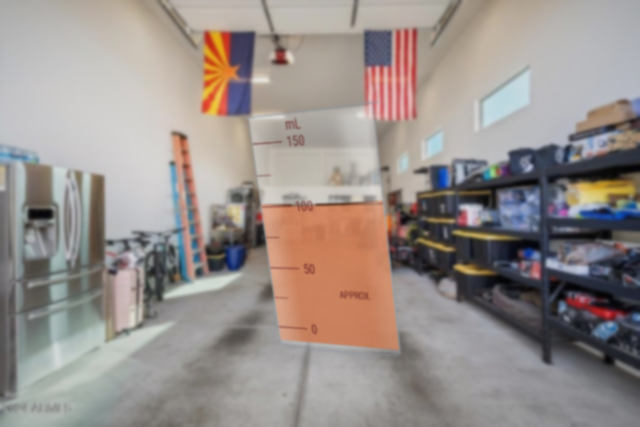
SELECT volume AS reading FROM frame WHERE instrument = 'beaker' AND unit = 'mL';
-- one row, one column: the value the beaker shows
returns 100 mL
